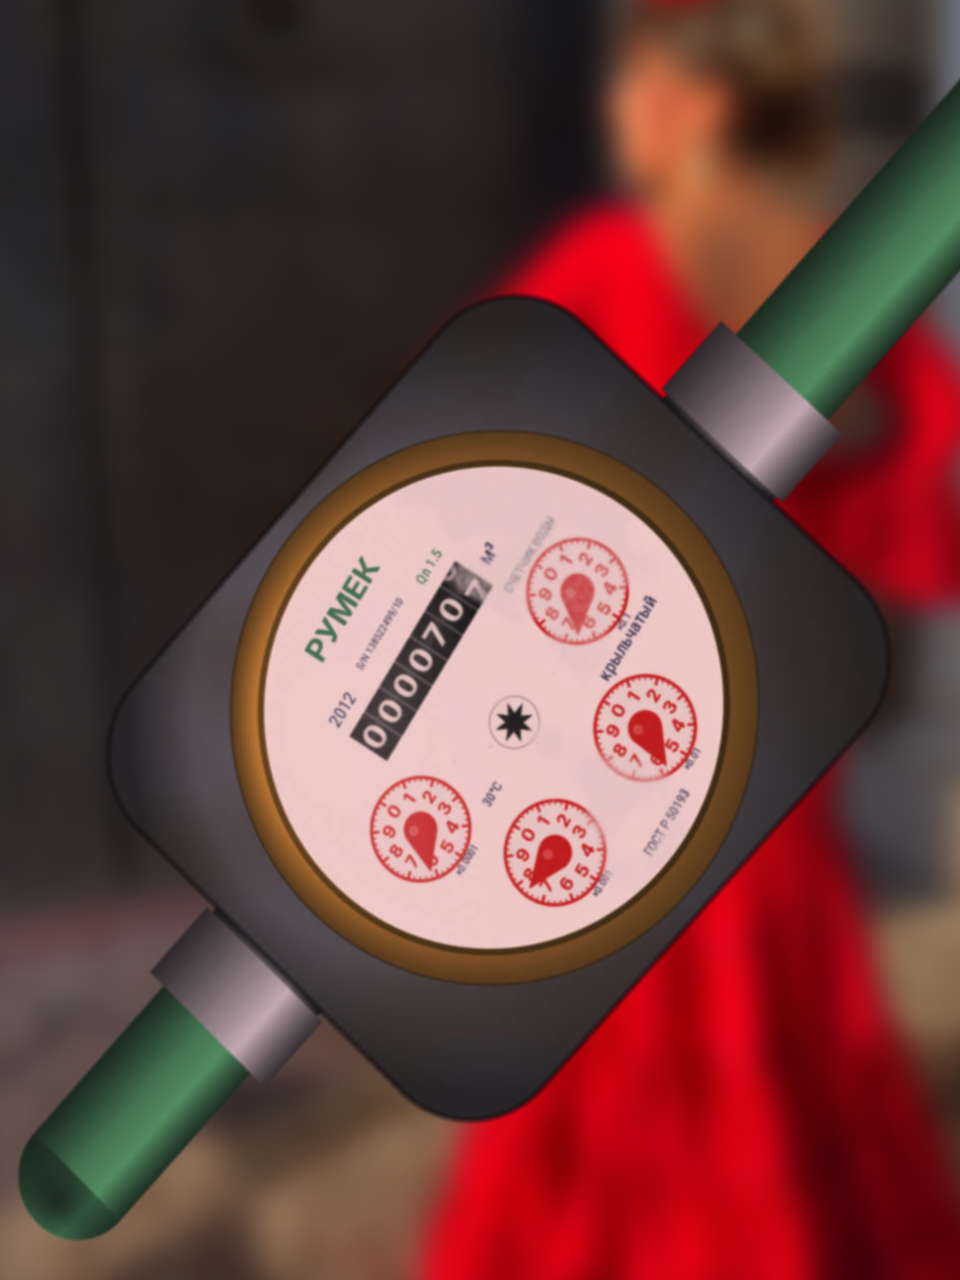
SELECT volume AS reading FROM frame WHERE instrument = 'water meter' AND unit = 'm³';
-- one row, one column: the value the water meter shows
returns 706.6576 m³
